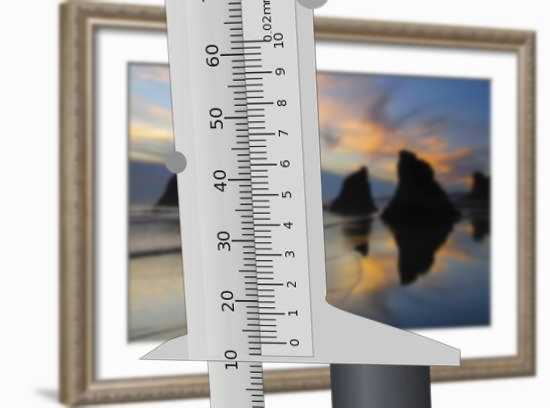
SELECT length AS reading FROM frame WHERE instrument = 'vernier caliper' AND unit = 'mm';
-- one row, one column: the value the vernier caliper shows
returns 13.0 mm
